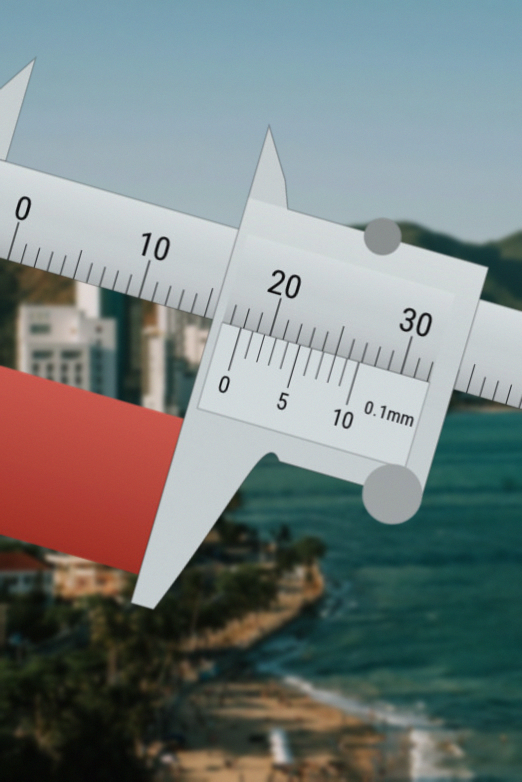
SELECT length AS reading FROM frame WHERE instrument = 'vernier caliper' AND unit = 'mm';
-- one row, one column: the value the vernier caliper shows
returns 17.8 mm
